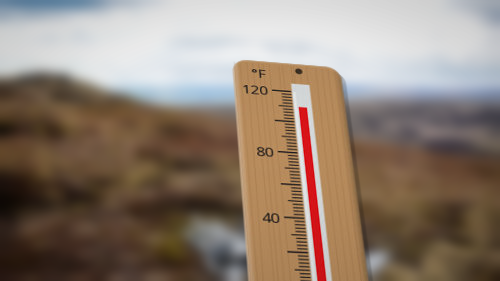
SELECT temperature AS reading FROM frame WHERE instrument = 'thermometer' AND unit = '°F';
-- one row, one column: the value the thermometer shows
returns 110 °F
